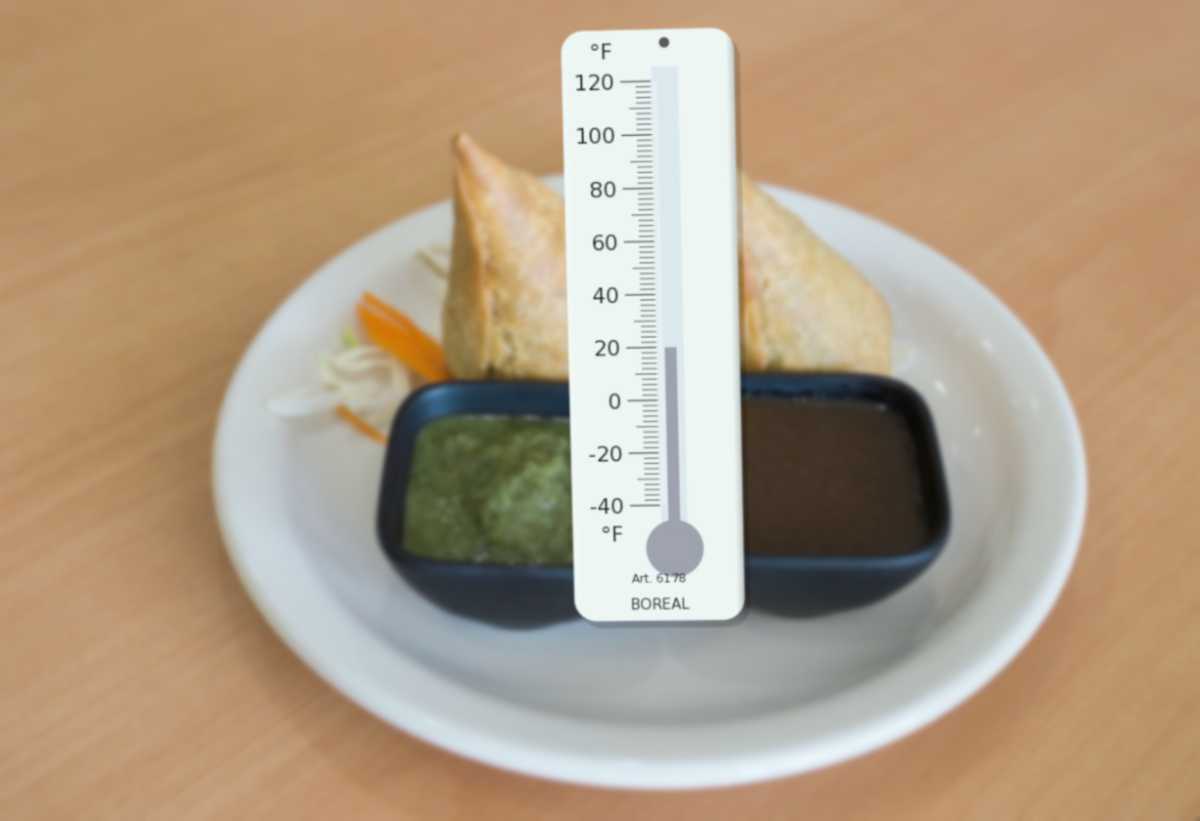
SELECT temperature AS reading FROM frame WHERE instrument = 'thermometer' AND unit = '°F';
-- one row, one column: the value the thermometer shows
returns 20 °F
